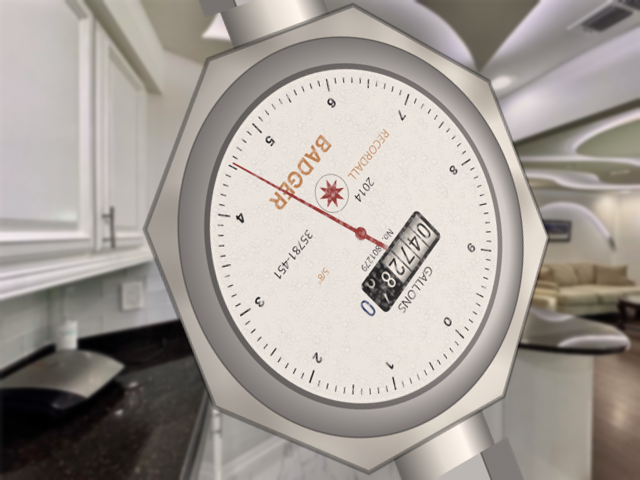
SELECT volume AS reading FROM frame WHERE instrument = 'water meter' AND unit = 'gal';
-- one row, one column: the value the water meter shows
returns 472874.5 gal
